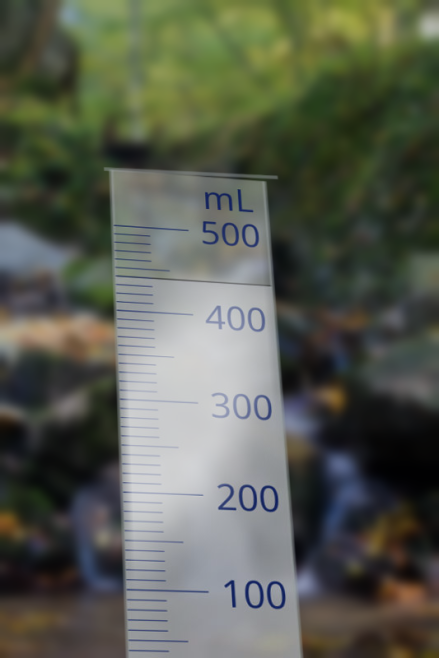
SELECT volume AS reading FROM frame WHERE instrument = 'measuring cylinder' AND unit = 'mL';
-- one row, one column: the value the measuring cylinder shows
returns 440 mL
